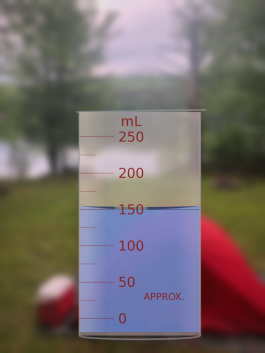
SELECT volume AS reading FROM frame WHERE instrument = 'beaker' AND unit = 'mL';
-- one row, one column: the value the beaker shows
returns 150 mL
